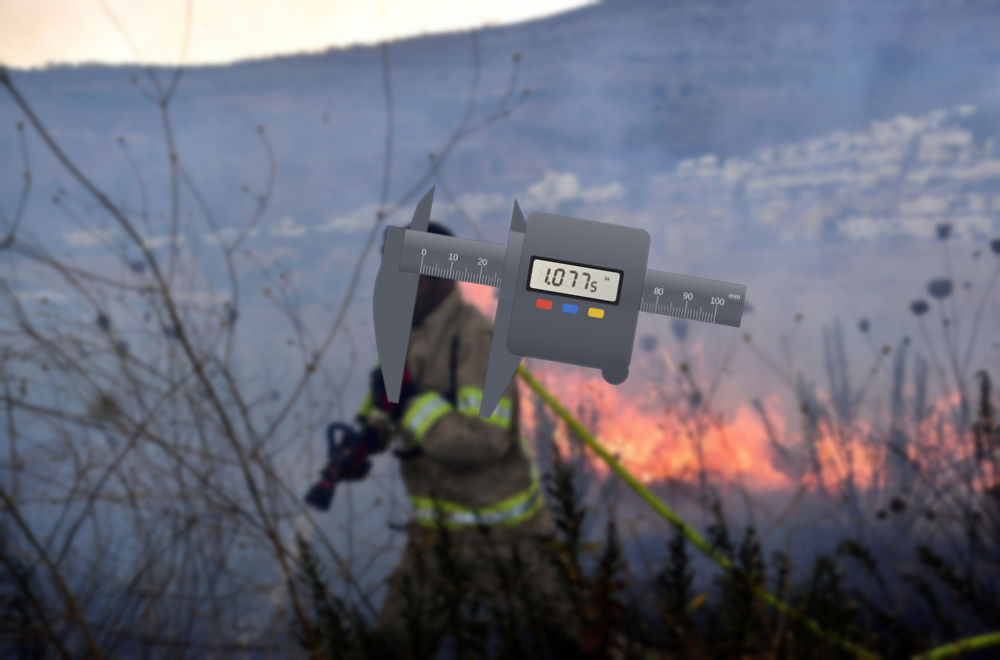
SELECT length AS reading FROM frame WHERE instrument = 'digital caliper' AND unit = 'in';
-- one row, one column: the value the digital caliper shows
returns 1.0775 in
